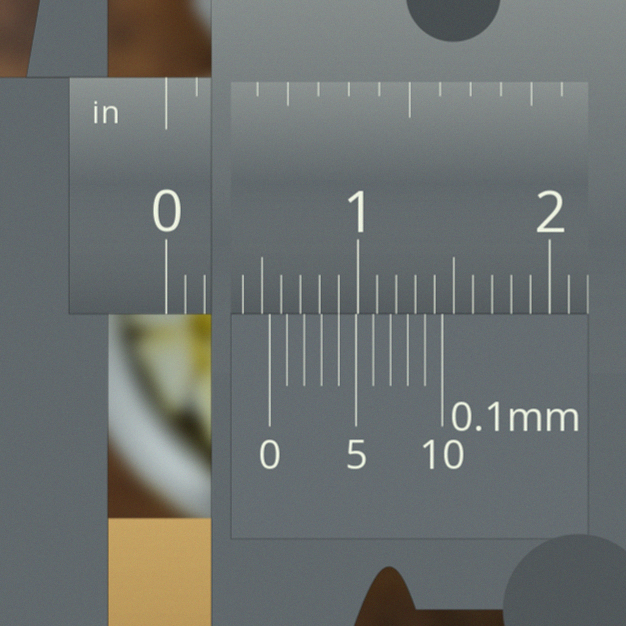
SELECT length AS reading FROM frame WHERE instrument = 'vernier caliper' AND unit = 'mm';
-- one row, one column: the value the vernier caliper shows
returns 5.4 mm
